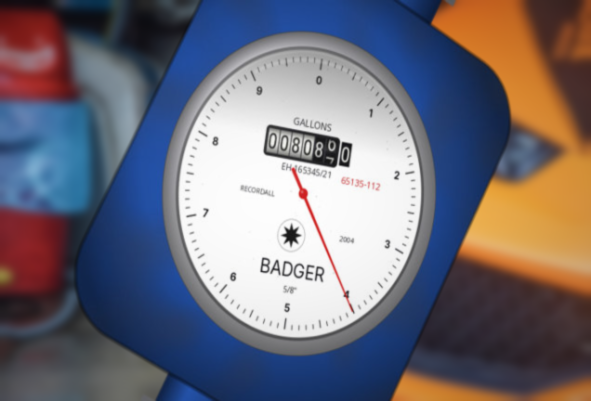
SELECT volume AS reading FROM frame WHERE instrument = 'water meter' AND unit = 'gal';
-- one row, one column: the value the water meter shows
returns 80864.0 gal
